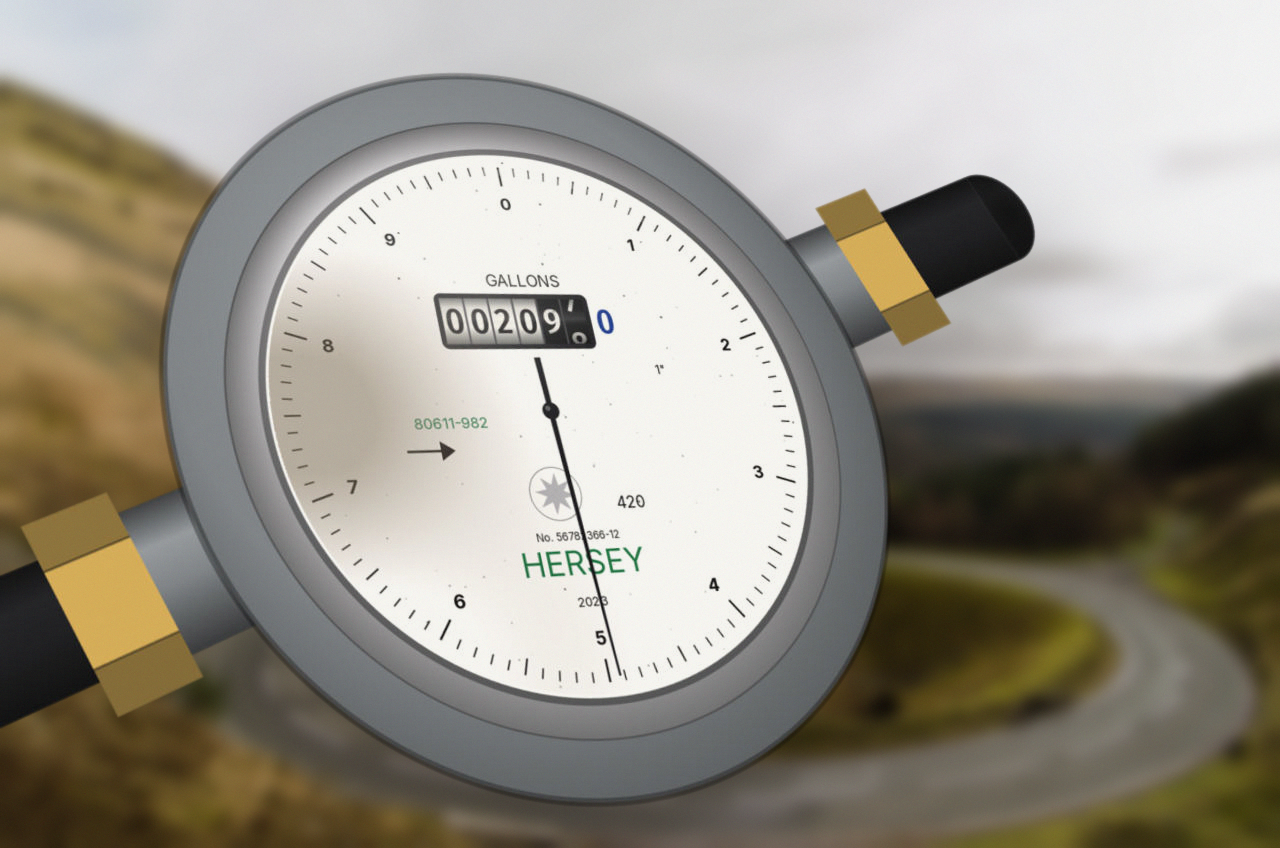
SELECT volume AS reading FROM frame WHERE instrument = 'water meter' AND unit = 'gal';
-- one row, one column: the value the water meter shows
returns 20974.9 gal
